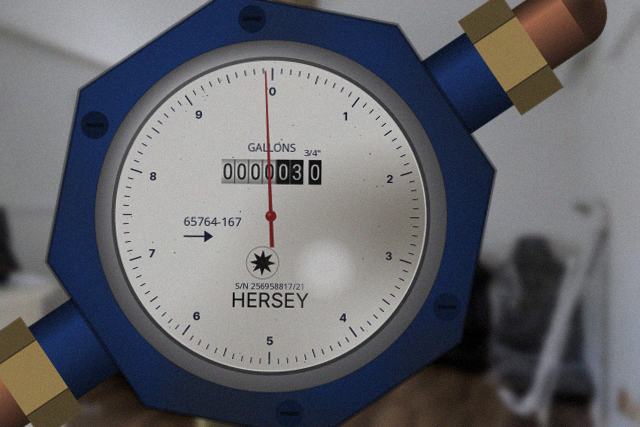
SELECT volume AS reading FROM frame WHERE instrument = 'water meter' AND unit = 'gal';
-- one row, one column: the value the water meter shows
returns 29.9 gal
